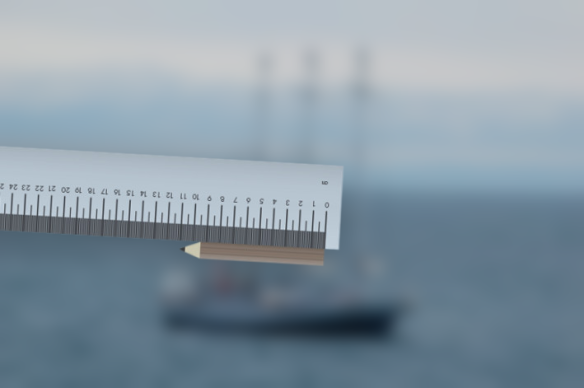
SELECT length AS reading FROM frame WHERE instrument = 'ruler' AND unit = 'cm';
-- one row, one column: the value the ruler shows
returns 11 cm
